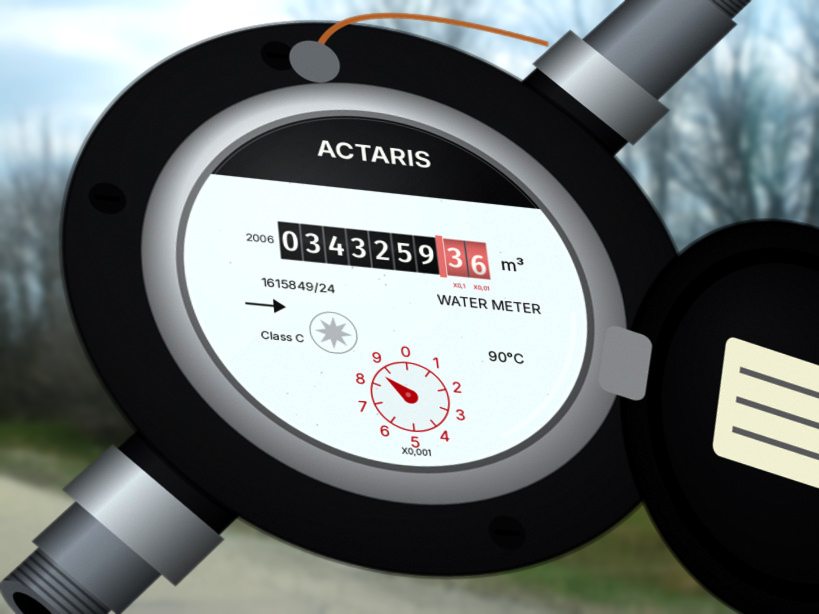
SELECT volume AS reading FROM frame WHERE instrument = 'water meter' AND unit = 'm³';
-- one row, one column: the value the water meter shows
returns 343259.358 m³
